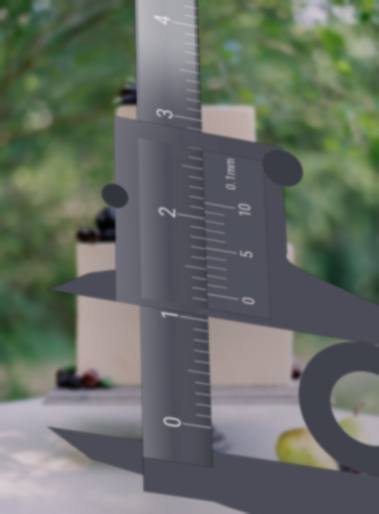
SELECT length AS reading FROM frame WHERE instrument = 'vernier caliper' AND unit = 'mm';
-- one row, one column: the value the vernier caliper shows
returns 12.6 mm
